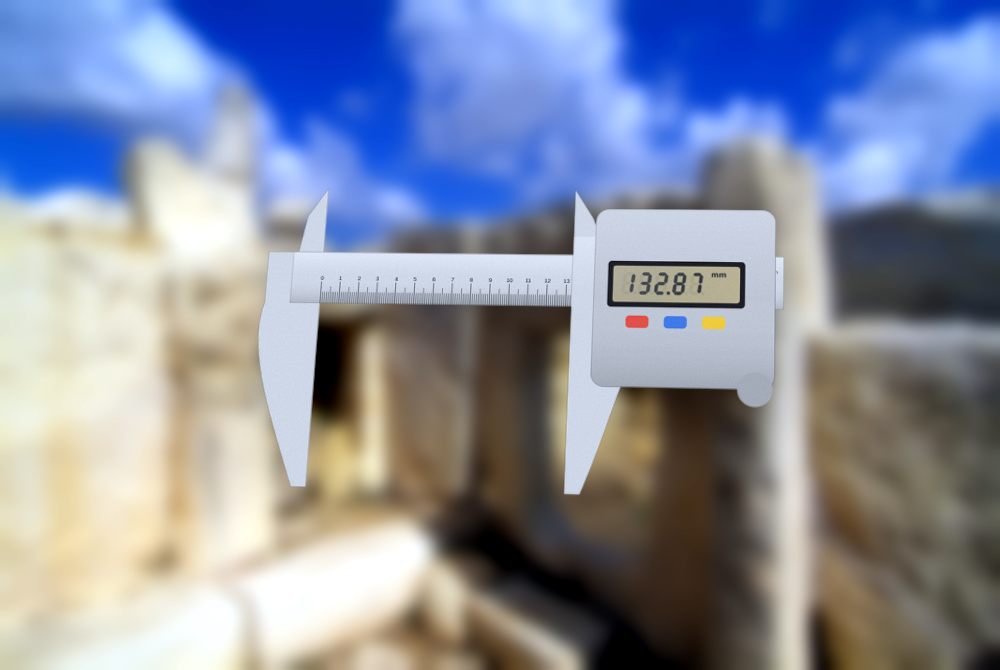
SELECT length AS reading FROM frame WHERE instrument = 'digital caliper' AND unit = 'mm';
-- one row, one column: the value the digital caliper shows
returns 132.87 mm
